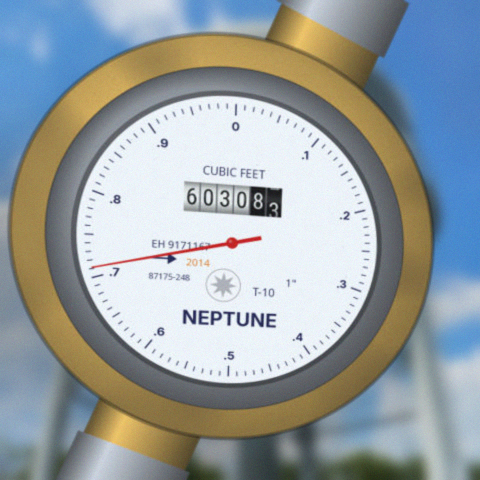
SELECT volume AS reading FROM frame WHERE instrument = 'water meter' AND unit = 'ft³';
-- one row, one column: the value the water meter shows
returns 603082.71 ft³
